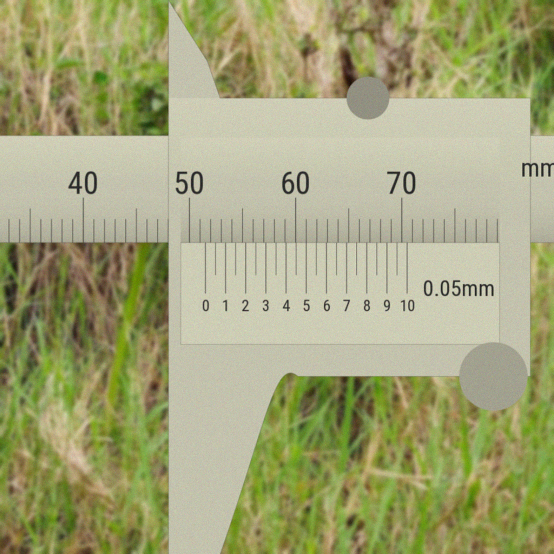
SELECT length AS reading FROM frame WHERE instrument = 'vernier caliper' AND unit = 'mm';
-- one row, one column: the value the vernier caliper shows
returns 51.5 mm
